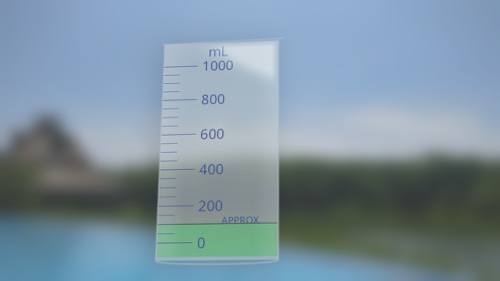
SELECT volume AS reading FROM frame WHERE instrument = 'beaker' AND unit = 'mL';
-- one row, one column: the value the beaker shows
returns 100 mL
